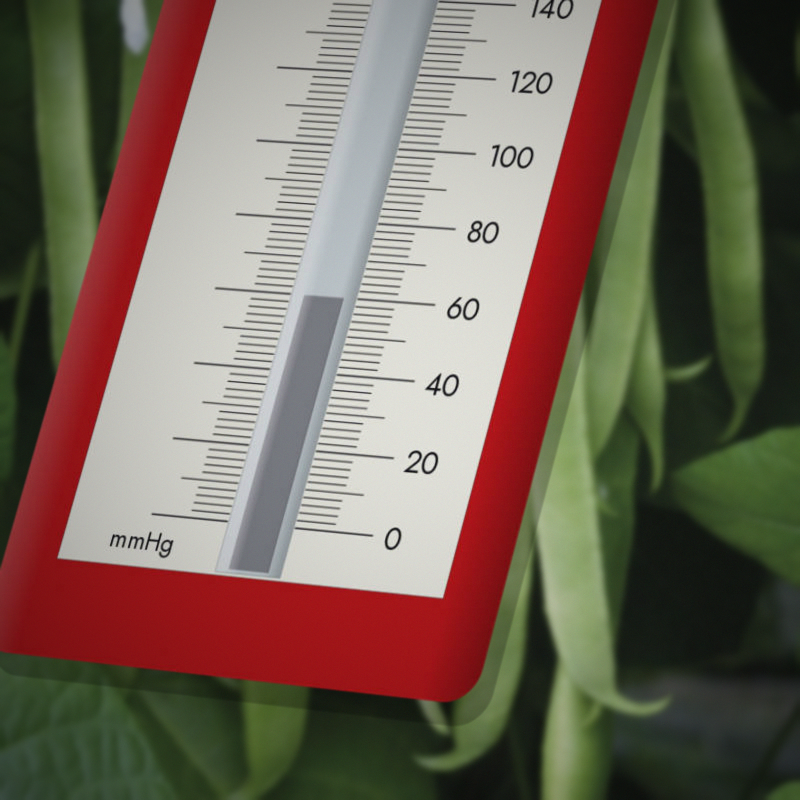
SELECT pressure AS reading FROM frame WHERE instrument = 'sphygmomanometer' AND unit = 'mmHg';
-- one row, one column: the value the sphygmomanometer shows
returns 60 mmHg
